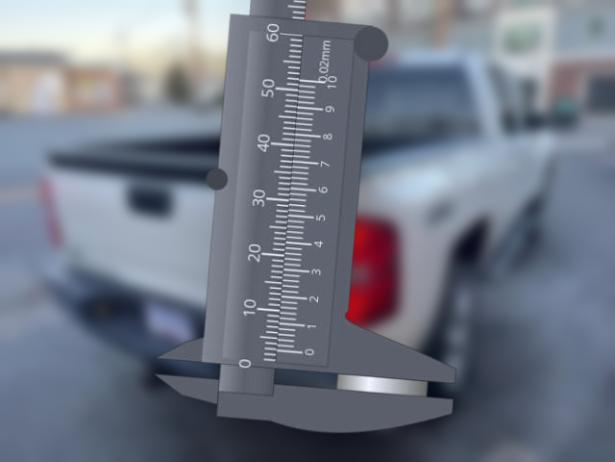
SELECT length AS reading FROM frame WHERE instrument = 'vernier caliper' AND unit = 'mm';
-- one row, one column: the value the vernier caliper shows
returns 2.8 mm
